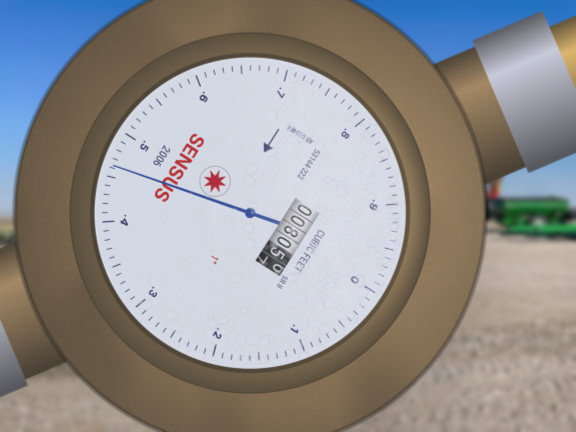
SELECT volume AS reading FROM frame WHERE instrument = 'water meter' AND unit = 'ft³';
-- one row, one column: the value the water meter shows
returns 8056.46 ft³
